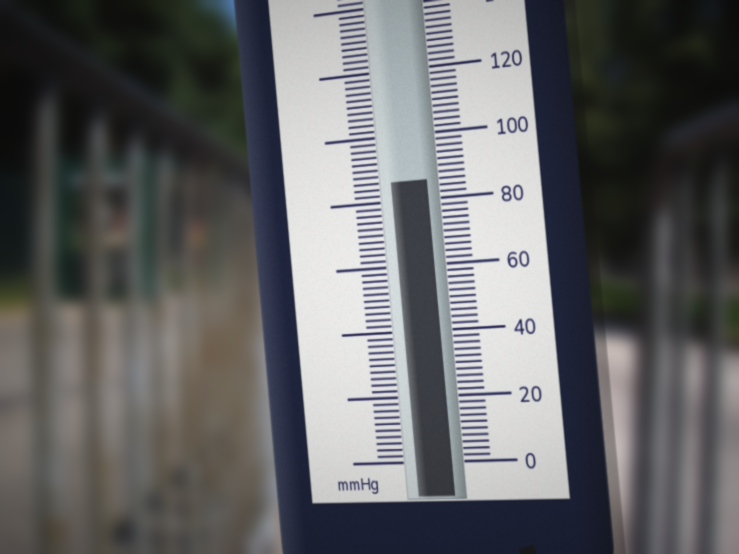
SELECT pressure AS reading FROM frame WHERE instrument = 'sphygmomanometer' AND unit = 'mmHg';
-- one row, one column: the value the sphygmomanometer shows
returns 86 mmHg
